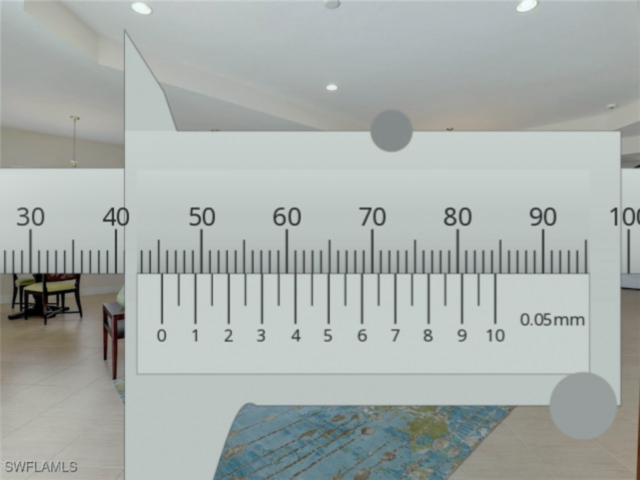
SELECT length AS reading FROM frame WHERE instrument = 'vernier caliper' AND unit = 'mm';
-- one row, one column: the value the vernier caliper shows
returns 45.4 mm
